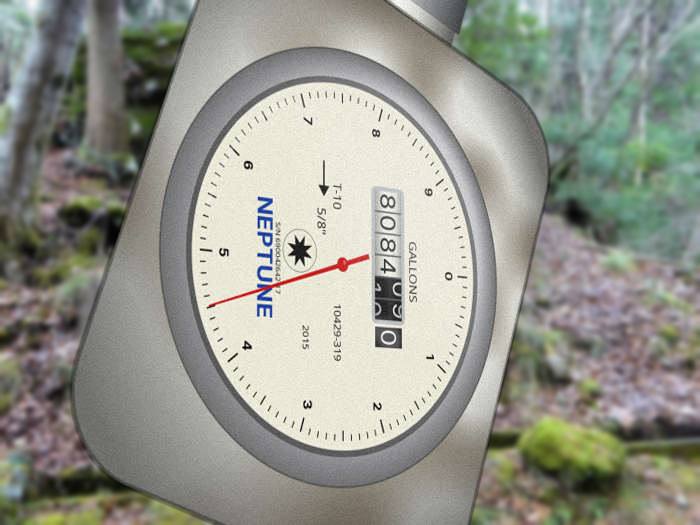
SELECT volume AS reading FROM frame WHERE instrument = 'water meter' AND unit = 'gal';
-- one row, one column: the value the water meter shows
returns 8084094.5 gal
